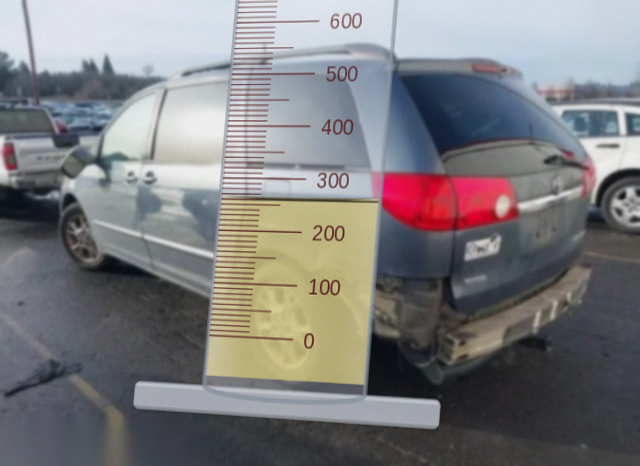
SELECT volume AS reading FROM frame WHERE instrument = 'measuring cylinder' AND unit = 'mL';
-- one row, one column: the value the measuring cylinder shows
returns 260 mL
